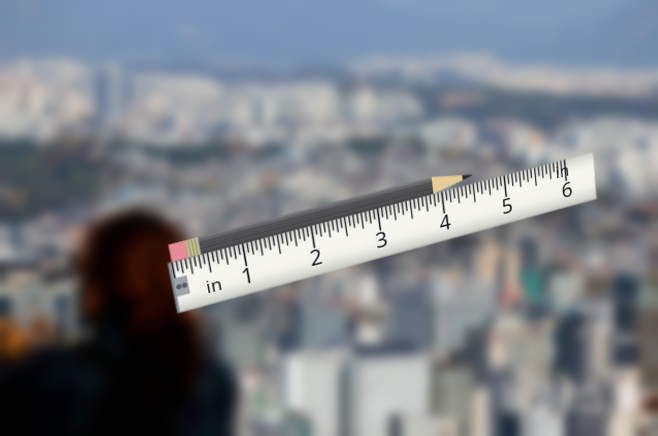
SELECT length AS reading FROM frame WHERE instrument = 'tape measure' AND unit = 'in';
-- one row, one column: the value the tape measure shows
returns 4.5 in
